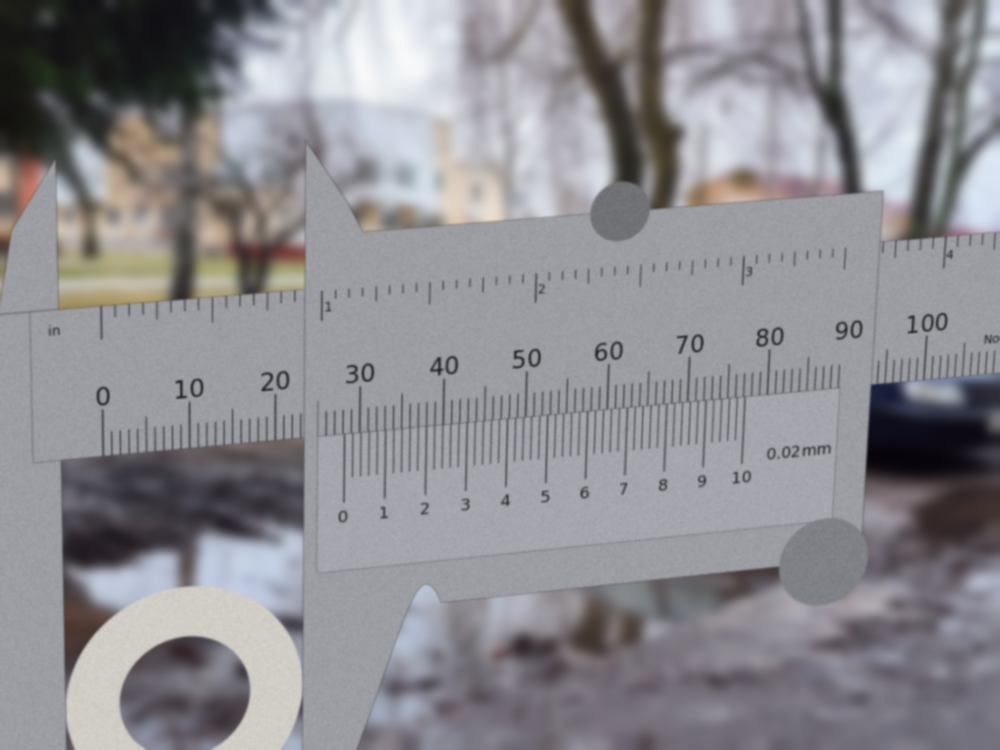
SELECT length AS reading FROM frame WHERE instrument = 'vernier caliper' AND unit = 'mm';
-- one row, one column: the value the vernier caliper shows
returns 28.2 mm
